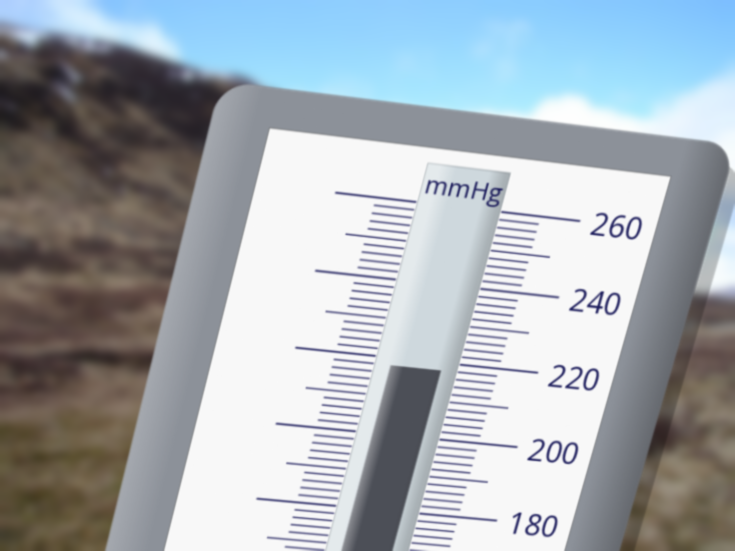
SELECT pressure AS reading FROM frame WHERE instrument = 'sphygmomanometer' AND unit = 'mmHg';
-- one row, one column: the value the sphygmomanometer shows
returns 218 mmHg
